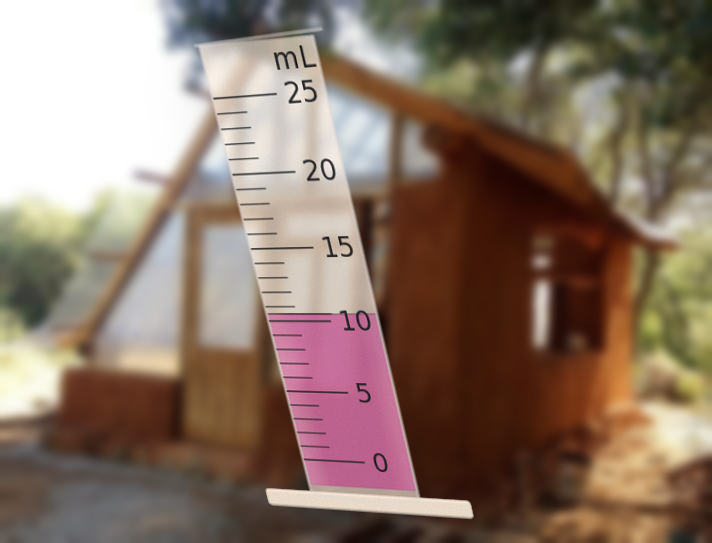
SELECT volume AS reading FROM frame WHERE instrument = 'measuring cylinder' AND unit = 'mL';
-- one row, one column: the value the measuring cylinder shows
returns 10.5 mL
